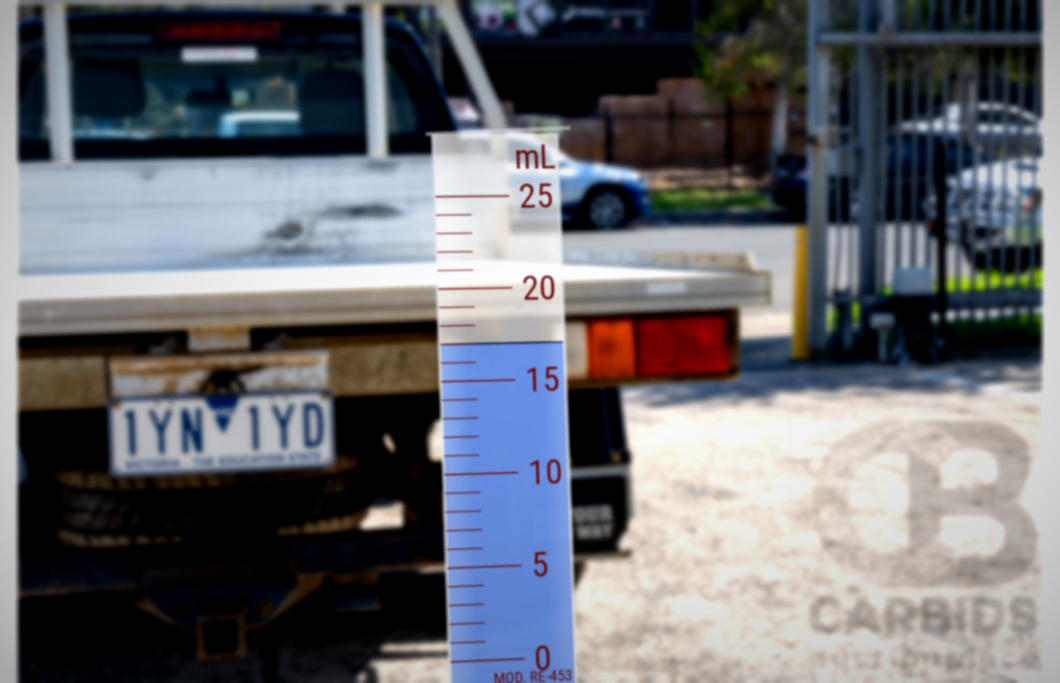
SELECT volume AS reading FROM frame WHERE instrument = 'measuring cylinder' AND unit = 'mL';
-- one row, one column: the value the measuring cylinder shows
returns 17 mL
